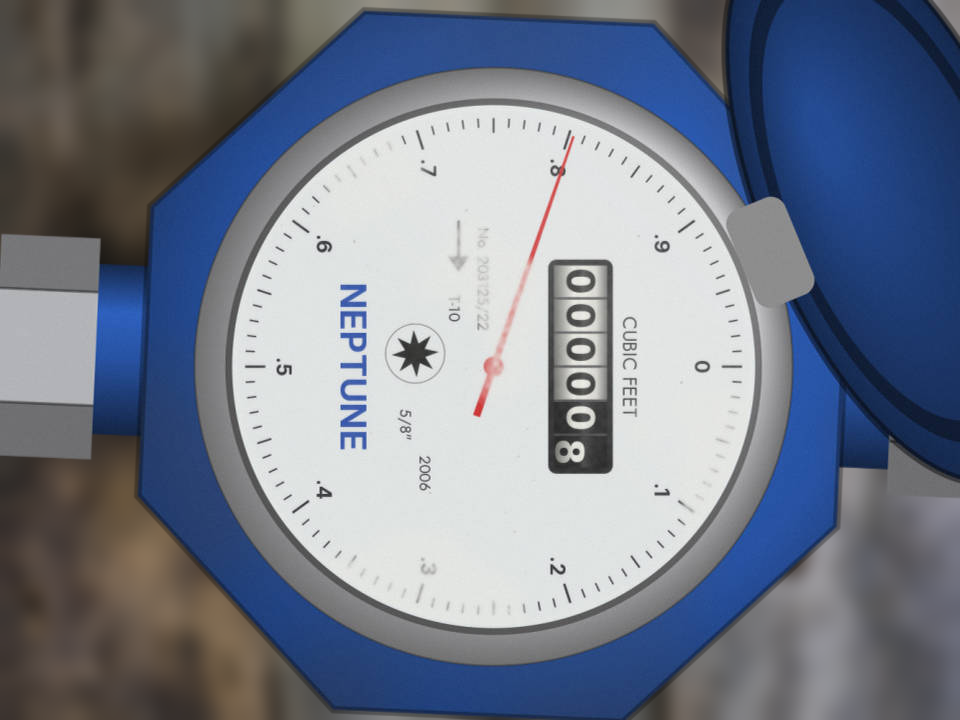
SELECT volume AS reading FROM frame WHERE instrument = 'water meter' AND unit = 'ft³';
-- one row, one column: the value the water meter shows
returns 7.80 ft³
